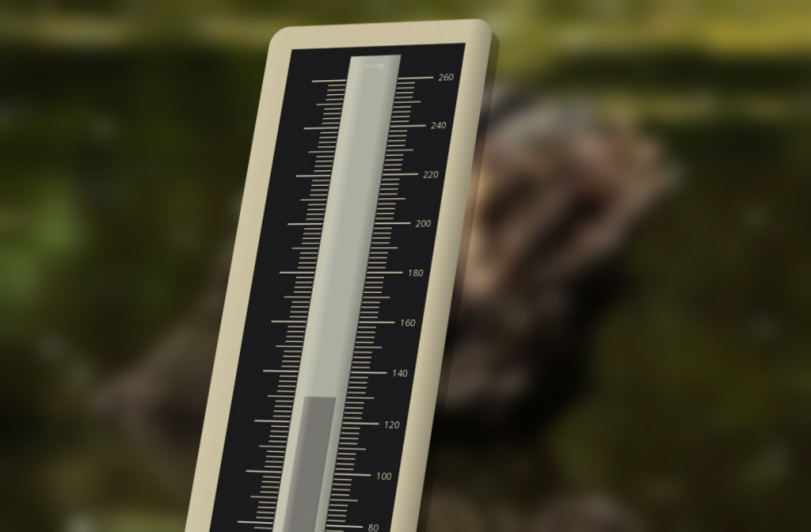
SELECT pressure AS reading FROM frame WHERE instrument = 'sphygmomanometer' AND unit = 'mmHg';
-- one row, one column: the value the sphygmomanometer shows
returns 130 mmHg
